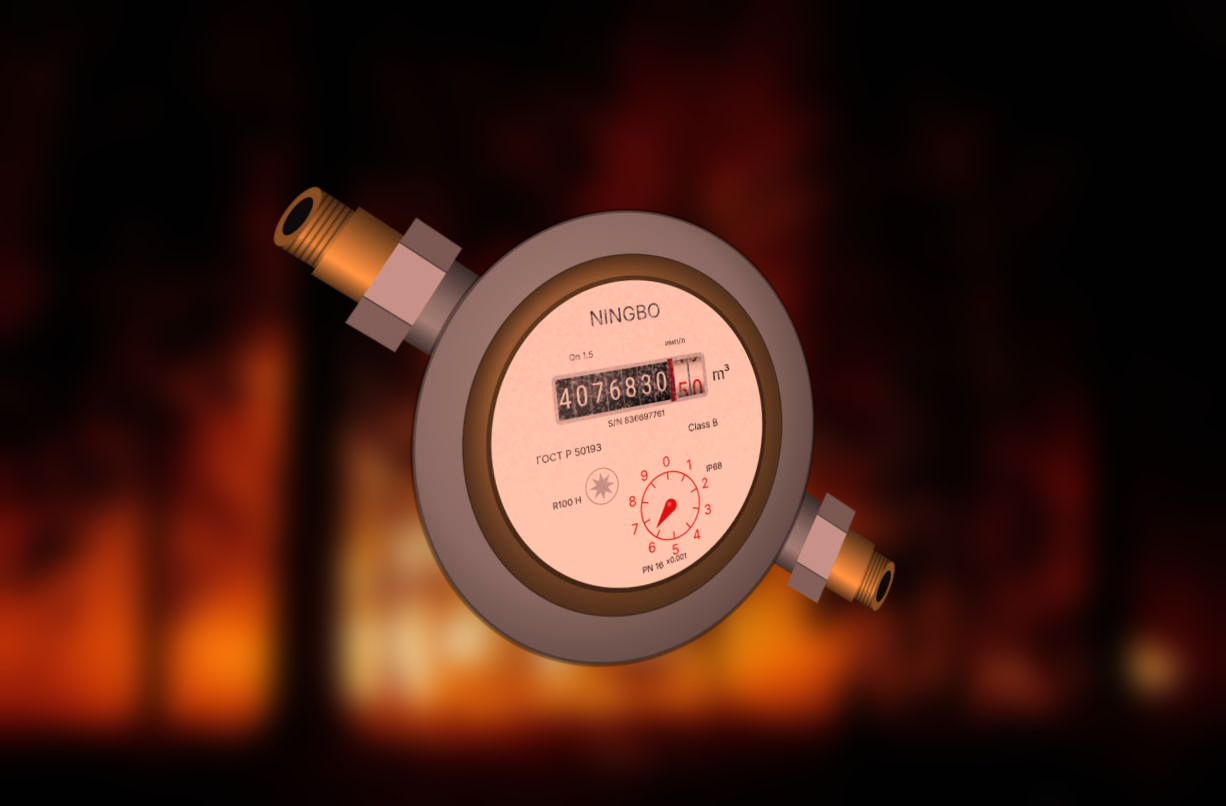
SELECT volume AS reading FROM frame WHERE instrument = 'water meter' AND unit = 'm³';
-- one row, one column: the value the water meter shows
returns 4076830.496 m³
